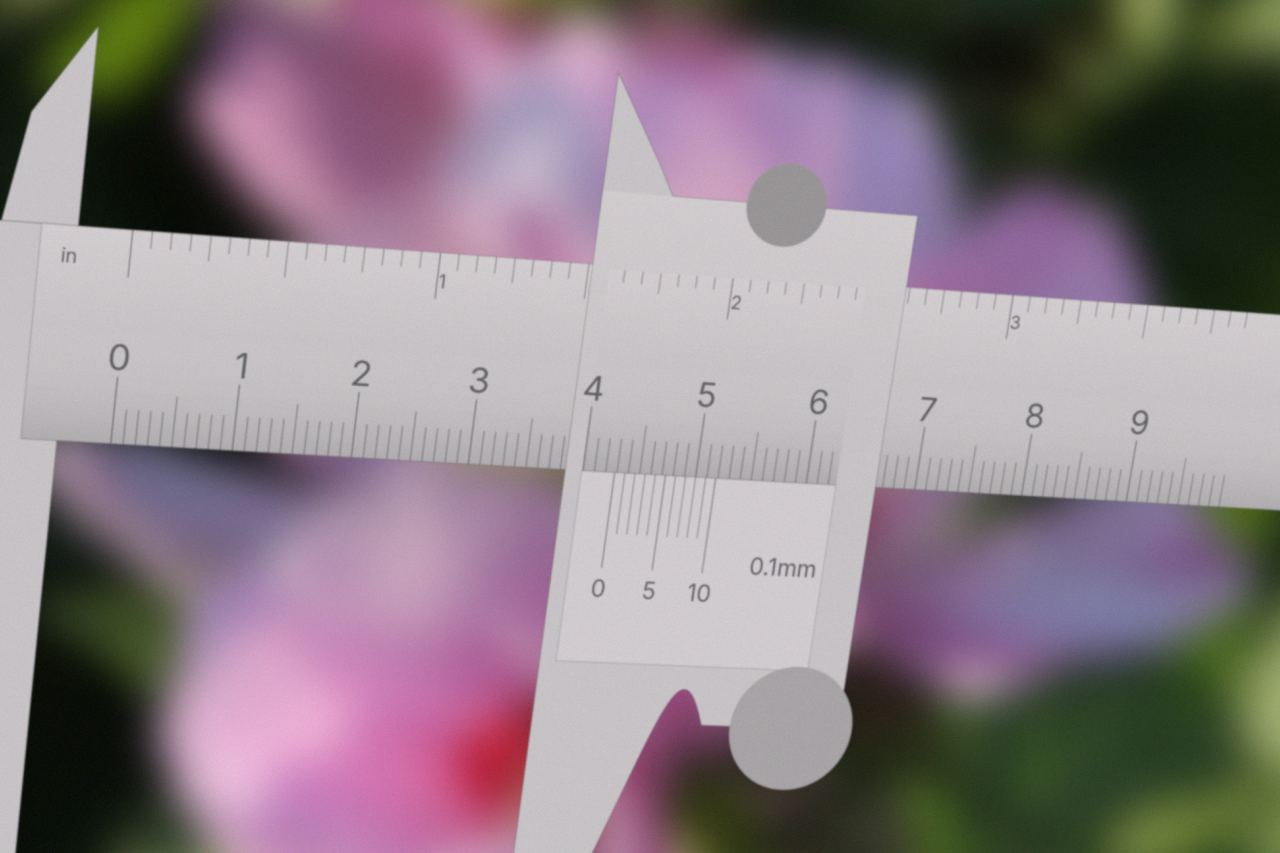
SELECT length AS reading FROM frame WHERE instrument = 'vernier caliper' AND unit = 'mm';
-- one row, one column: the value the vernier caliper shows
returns 42.8 mm
